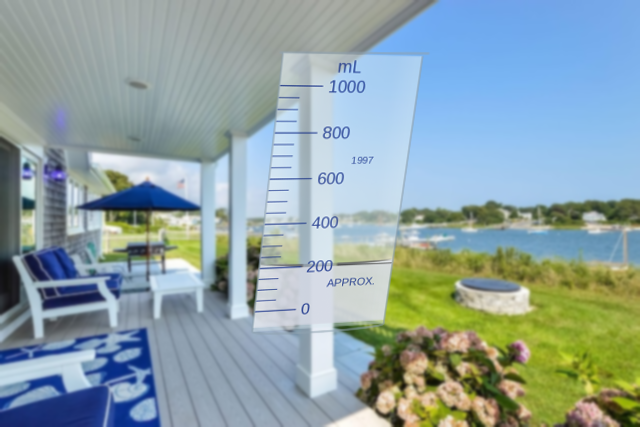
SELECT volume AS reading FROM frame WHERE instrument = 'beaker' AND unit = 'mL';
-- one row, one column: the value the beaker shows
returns 200 mL
